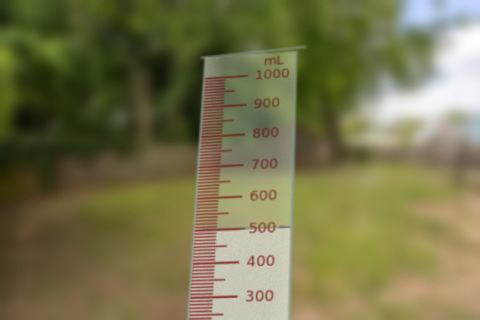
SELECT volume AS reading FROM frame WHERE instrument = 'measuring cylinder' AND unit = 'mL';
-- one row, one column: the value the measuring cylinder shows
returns 500 mL
